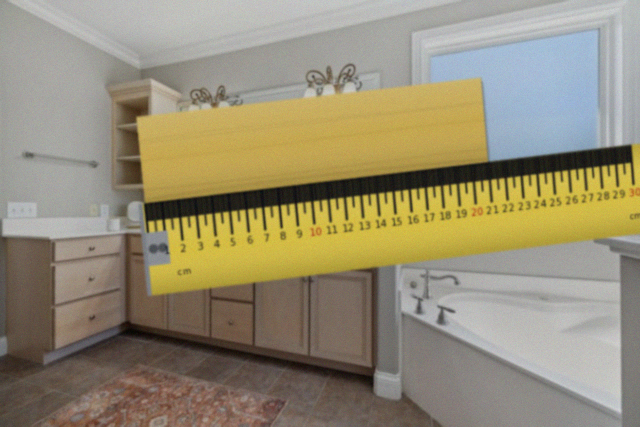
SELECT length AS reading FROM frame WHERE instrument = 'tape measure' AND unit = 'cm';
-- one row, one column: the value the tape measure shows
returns 21 cm
